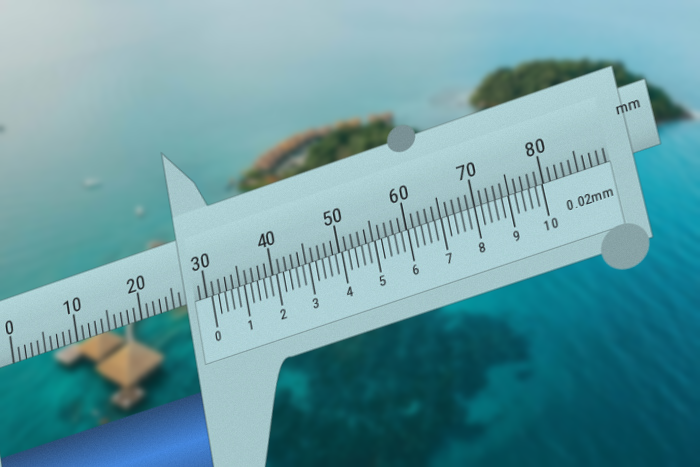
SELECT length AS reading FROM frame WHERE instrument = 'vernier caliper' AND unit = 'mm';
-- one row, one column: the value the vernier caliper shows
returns 30.8 mm
